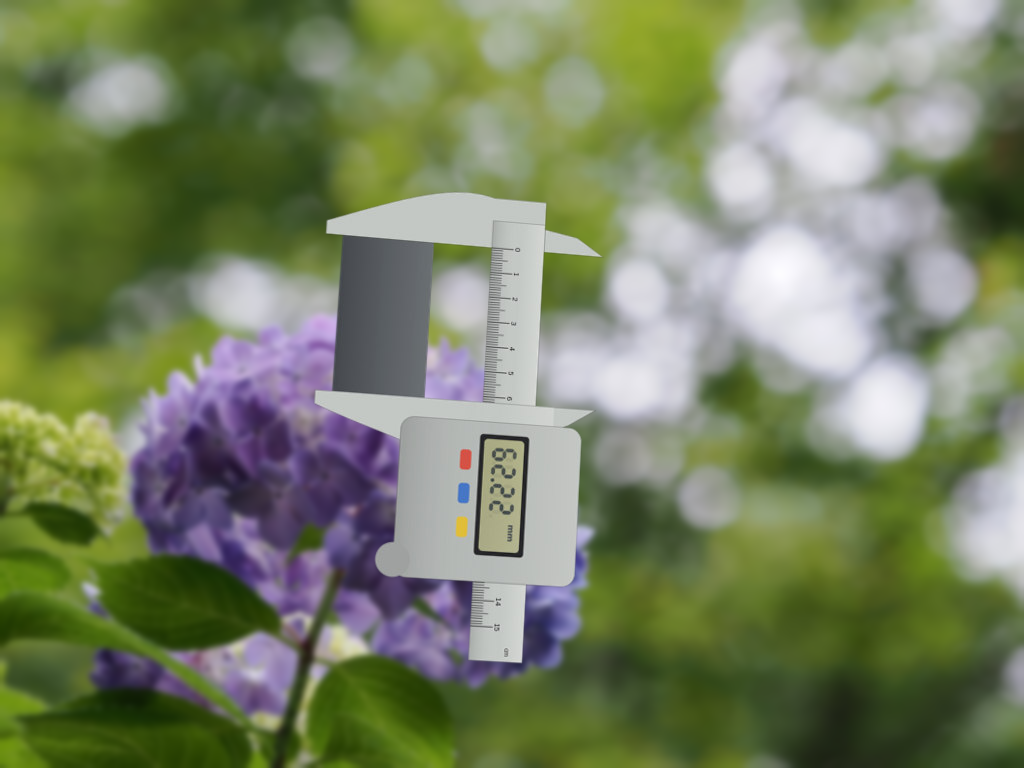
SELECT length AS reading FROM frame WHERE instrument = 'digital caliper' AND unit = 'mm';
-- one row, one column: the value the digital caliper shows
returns 62.22 mm
